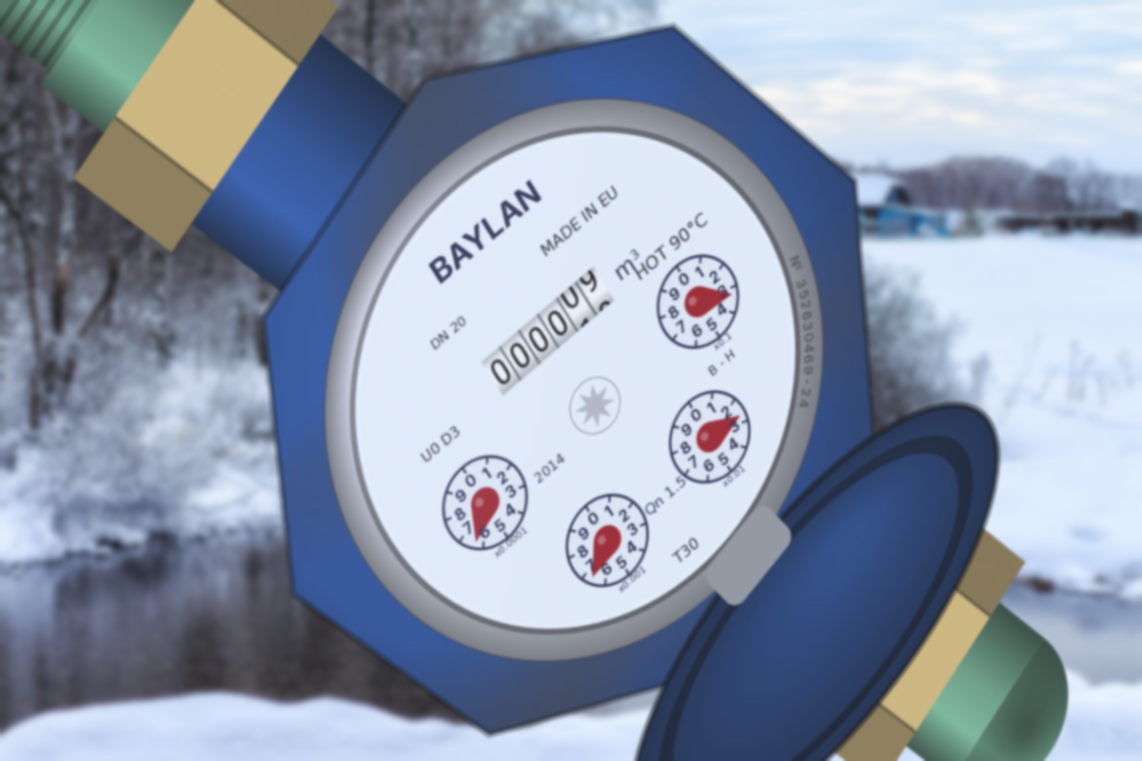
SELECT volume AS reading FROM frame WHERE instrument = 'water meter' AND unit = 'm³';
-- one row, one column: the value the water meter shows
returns 9.3266 m³
